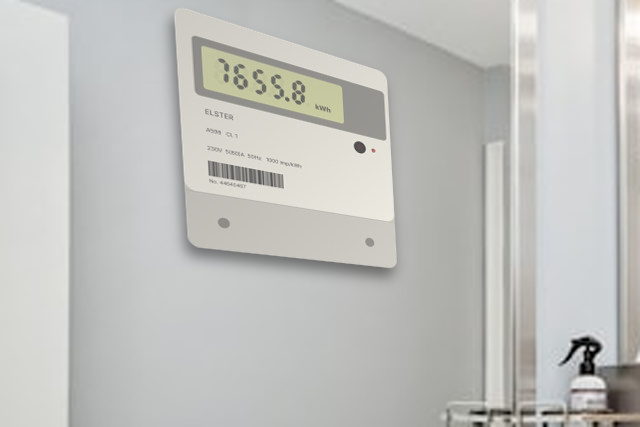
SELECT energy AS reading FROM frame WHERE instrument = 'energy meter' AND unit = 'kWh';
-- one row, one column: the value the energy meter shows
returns 7655.8 kWh
